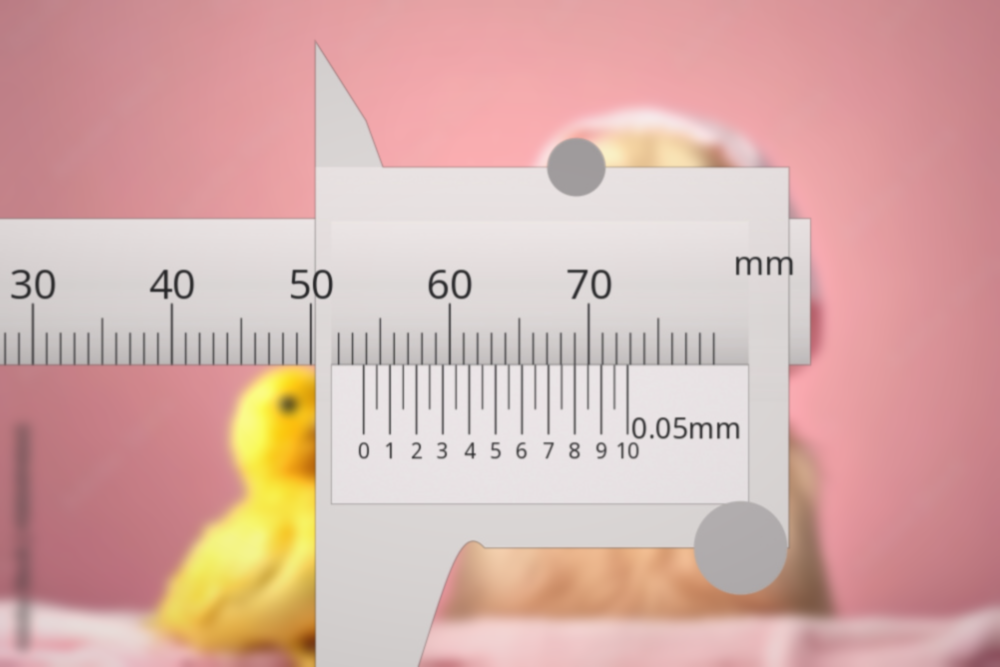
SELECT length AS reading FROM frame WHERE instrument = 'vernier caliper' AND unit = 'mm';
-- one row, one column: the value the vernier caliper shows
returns 53.8 mm
